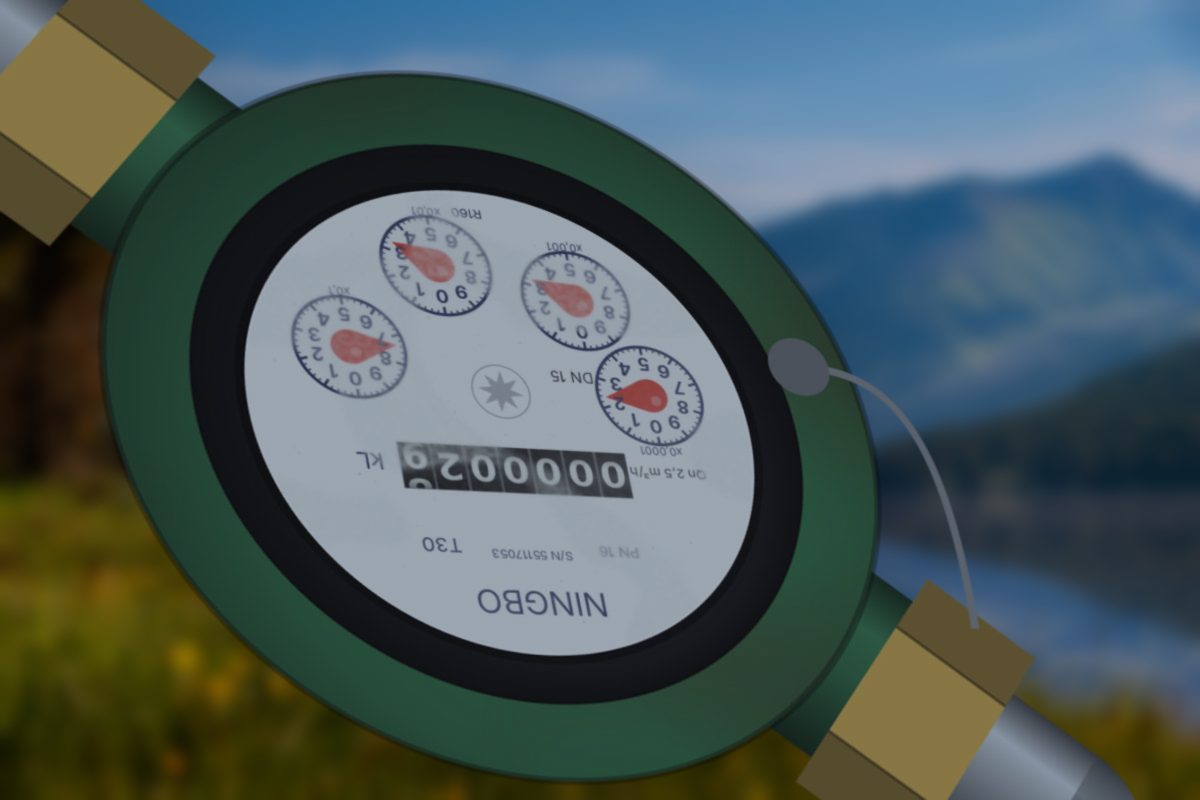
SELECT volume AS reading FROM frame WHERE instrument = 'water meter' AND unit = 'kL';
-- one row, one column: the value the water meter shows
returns 28.7332 kL
